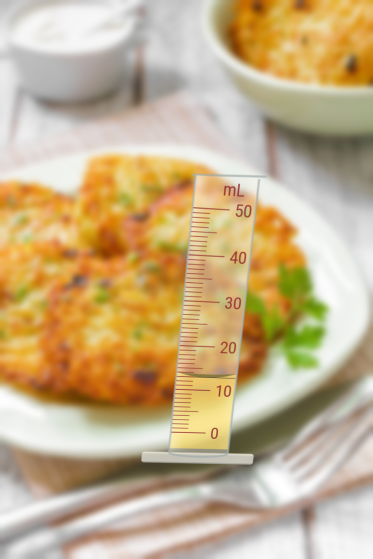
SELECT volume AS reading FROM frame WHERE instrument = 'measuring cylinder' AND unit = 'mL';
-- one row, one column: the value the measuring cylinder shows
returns 13 mL
